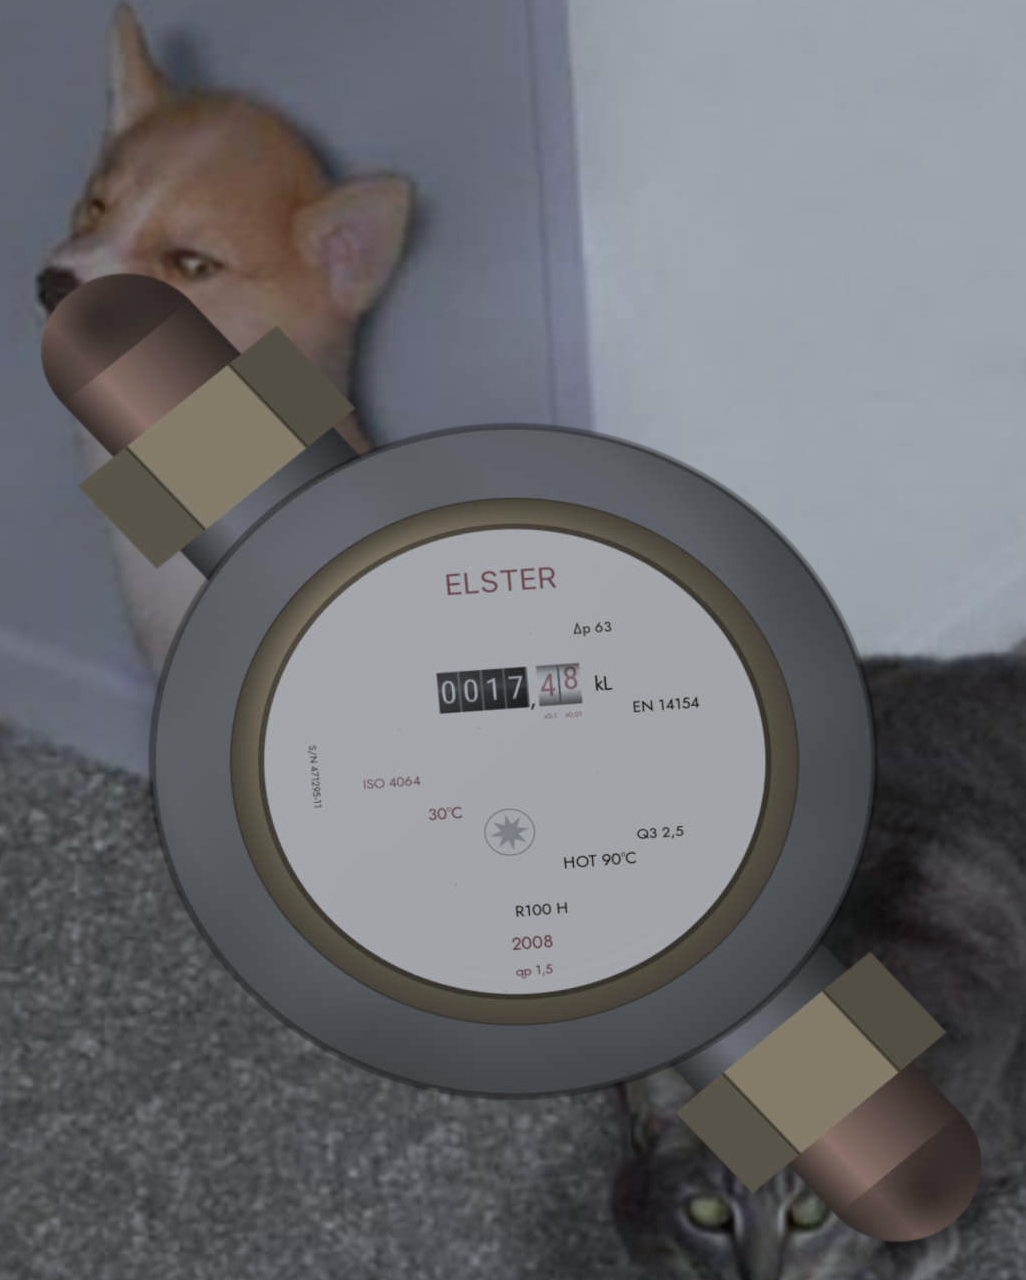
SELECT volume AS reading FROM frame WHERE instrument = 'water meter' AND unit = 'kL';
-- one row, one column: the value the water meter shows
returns 17.48 kL
